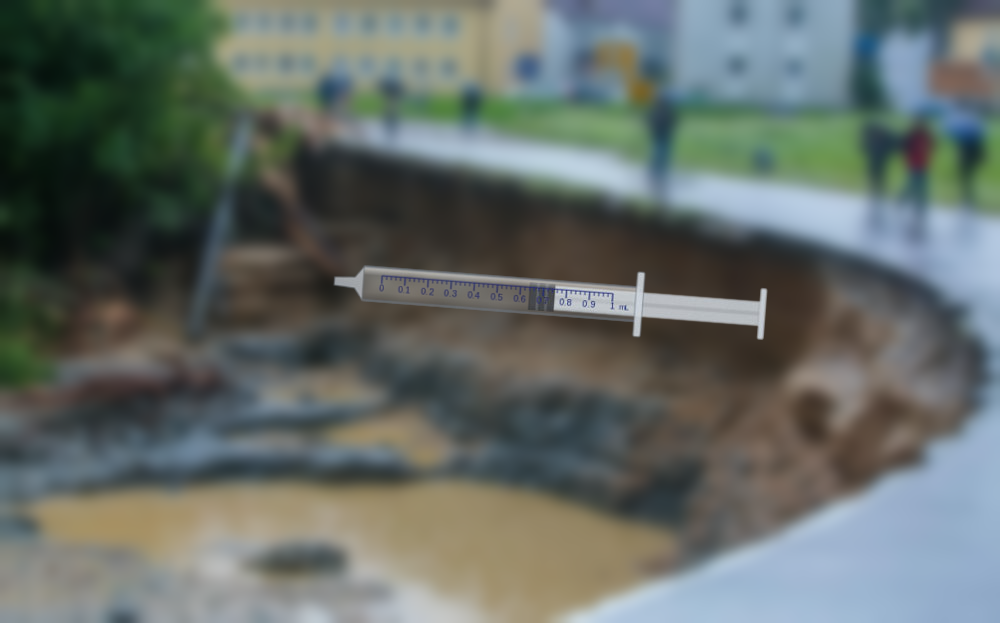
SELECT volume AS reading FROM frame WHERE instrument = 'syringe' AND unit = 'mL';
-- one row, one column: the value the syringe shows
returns 0.64 mL
